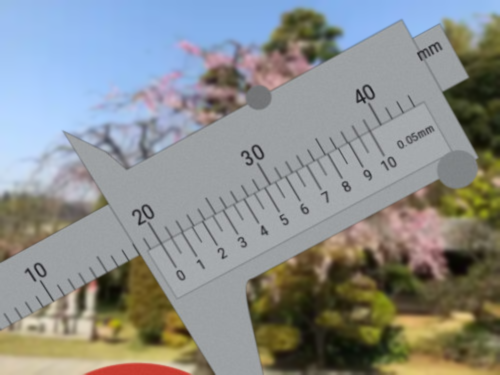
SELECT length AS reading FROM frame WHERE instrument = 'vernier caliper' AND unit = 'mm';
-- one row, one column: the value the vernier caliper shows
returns 20.0 mm
